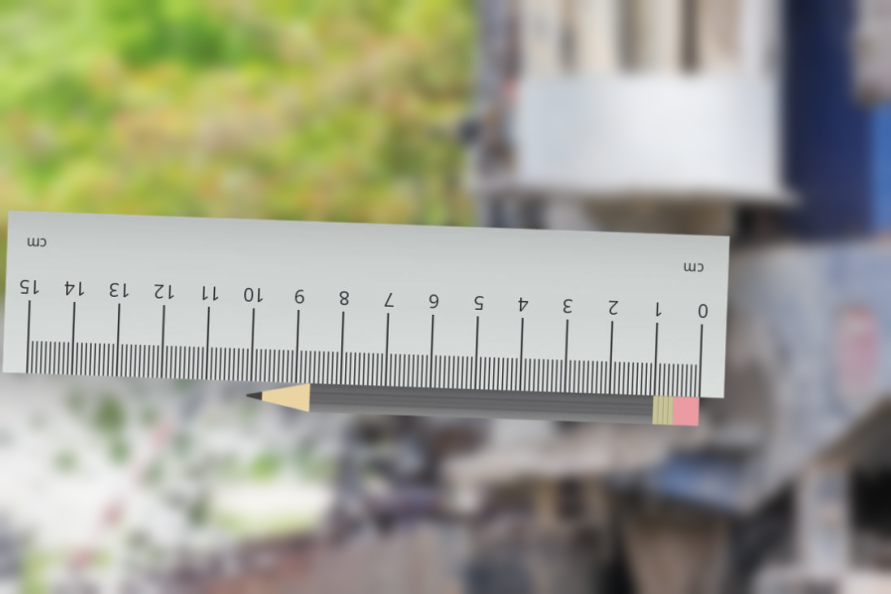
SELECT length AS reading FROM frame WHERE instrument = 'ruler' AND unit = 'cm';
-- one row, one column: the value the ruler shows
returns 10.1 cm
